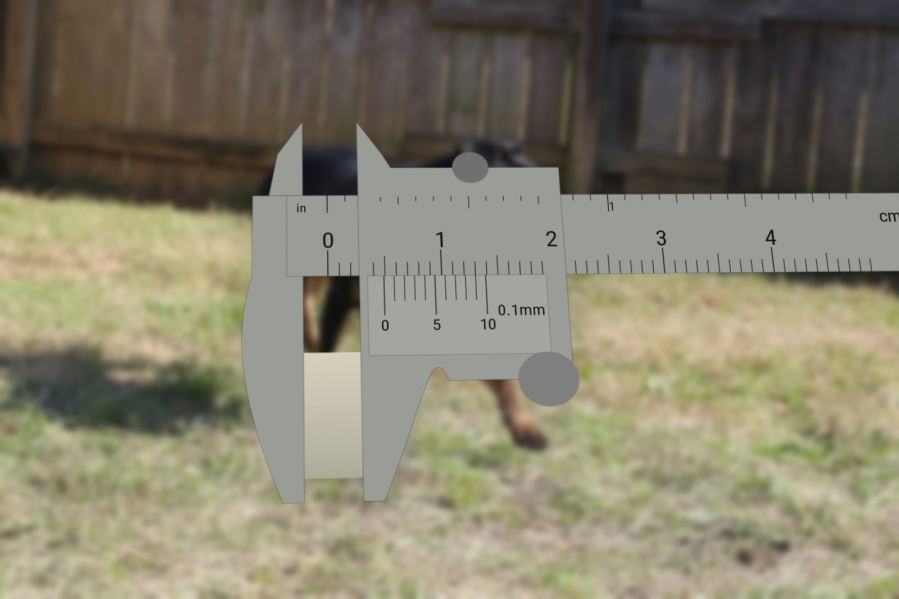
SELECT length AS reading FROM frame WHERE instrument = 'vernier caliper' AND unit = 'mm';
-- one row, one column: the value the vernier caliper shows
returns 4.9 mm
